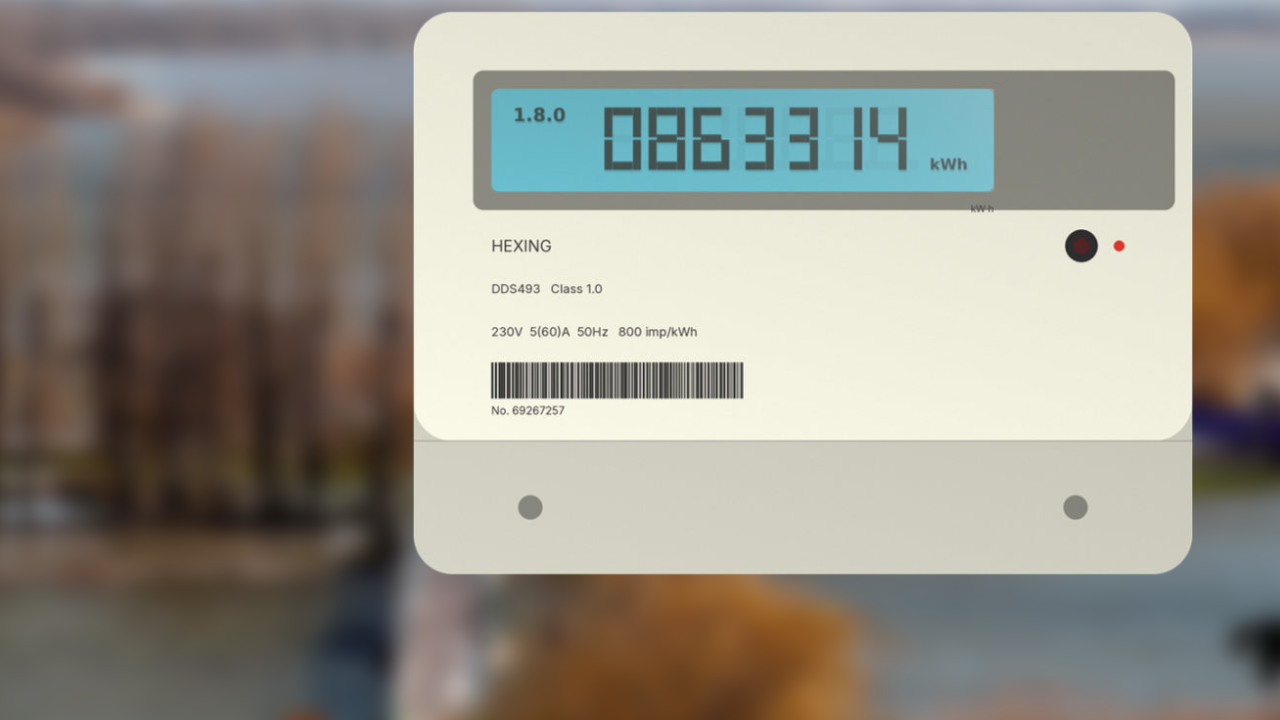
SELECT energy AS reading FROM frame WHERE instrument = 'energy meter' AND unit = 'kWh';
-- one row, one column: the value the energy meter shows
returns 863314 kWh
